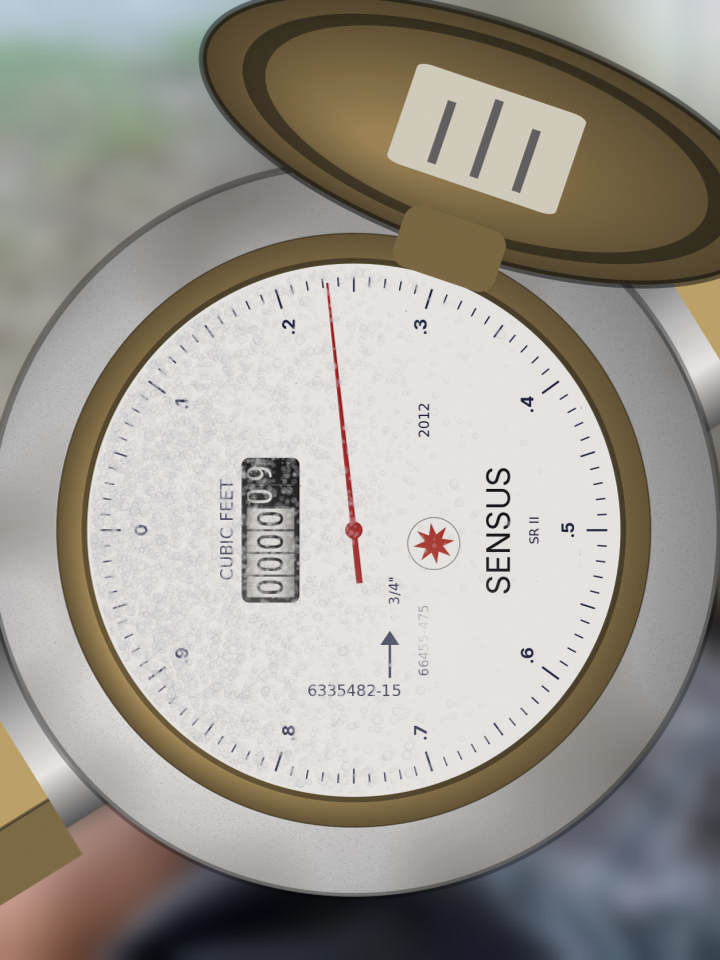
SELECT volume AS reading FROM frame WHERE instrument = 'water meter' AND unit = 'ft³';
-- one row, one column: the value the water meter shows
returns 9.23 ft³
